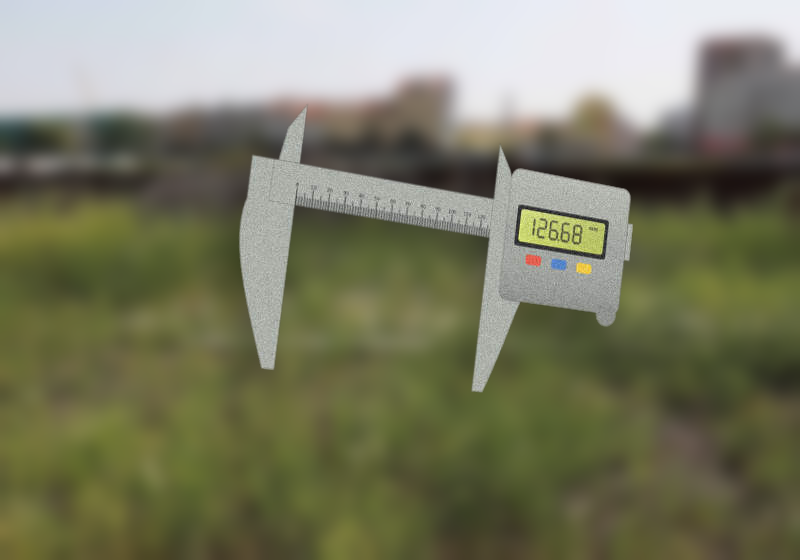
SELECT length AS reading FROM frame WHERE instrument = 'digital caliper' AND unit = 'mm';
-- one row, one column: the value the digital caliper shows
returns 126.68 mm
